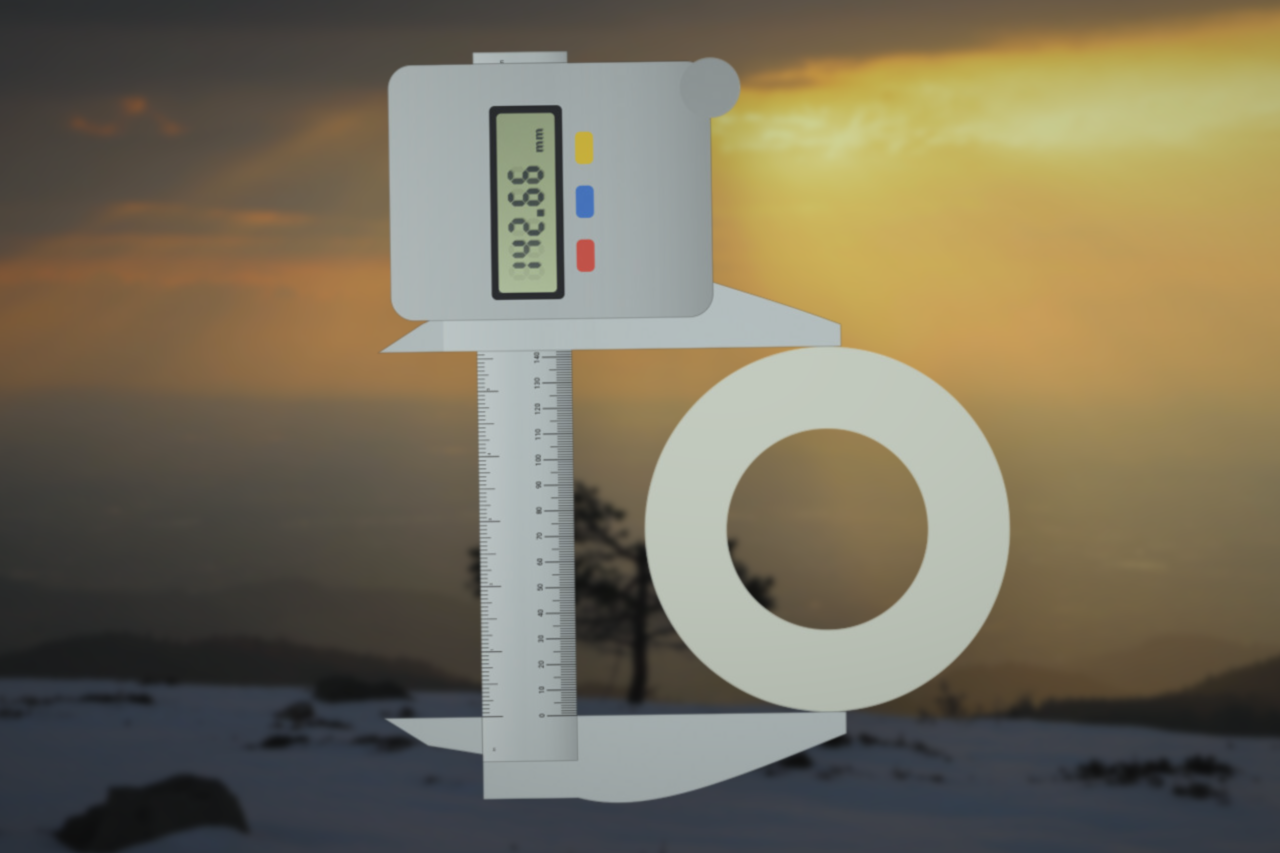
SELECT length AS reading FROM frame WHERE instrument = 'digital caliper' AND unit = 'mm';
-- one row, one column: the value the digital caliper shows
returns 142.66 mm
